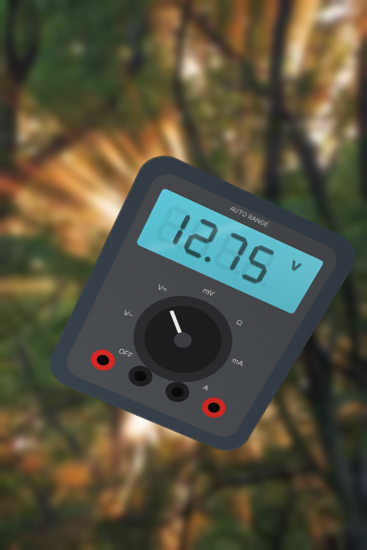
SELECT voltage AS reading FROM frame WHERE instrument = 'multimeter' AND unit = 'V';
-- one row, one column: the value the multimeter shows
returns 12.75 V
